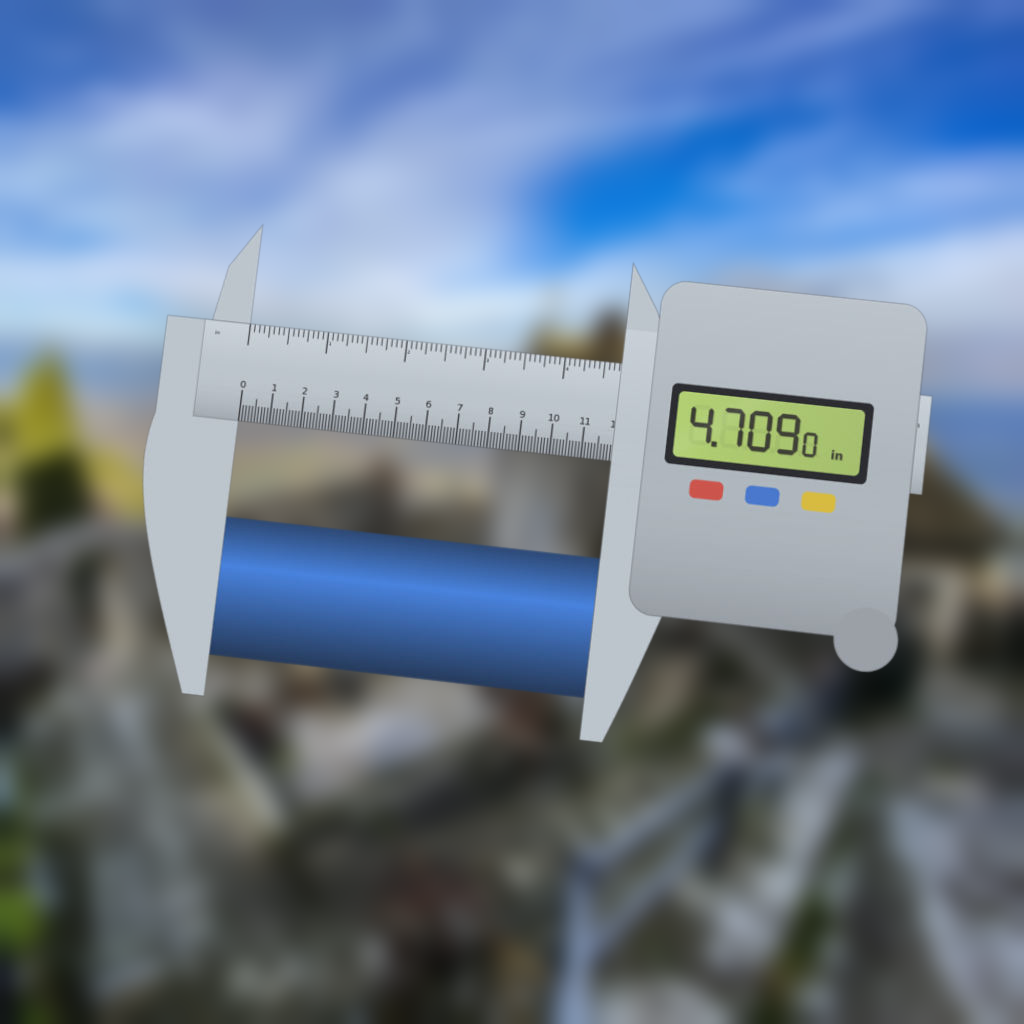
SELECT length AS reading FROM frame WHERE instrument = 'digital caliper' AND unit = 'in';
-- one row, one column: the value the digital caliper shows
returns 4.7090 in
